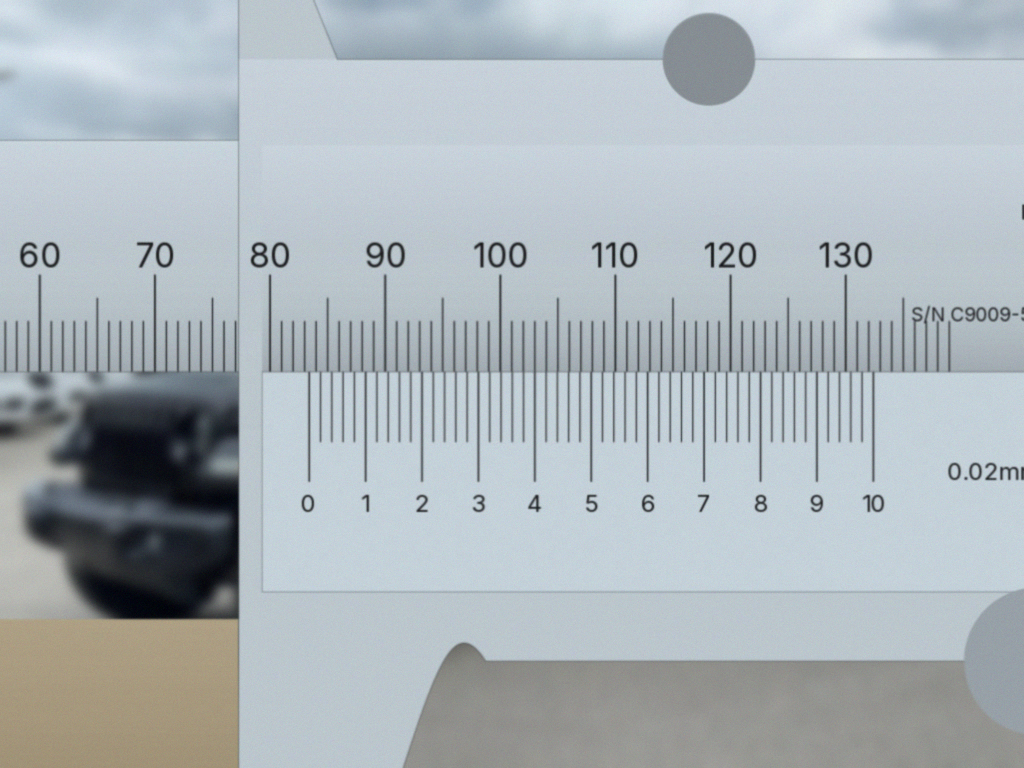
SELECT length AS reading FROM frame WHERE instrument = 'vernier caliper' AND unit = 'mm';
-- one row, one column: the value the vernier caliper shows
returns 83.4 mm
